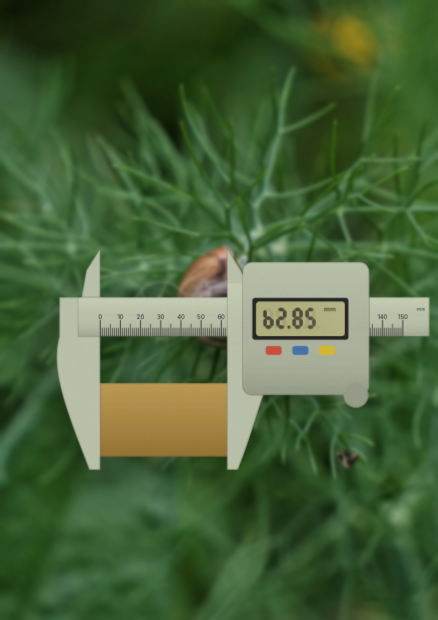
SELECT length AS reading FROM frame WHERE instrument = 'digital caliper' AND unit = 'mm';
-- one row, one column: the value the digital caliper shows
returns 62.85 mm
